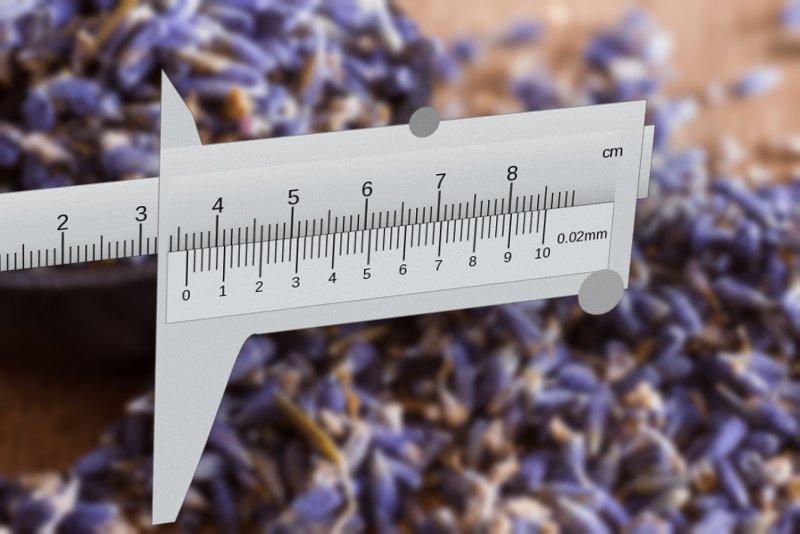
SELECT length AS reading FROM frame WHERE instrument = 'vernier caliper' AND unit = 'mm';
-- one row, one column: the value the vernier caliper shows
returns 36.2 mm
